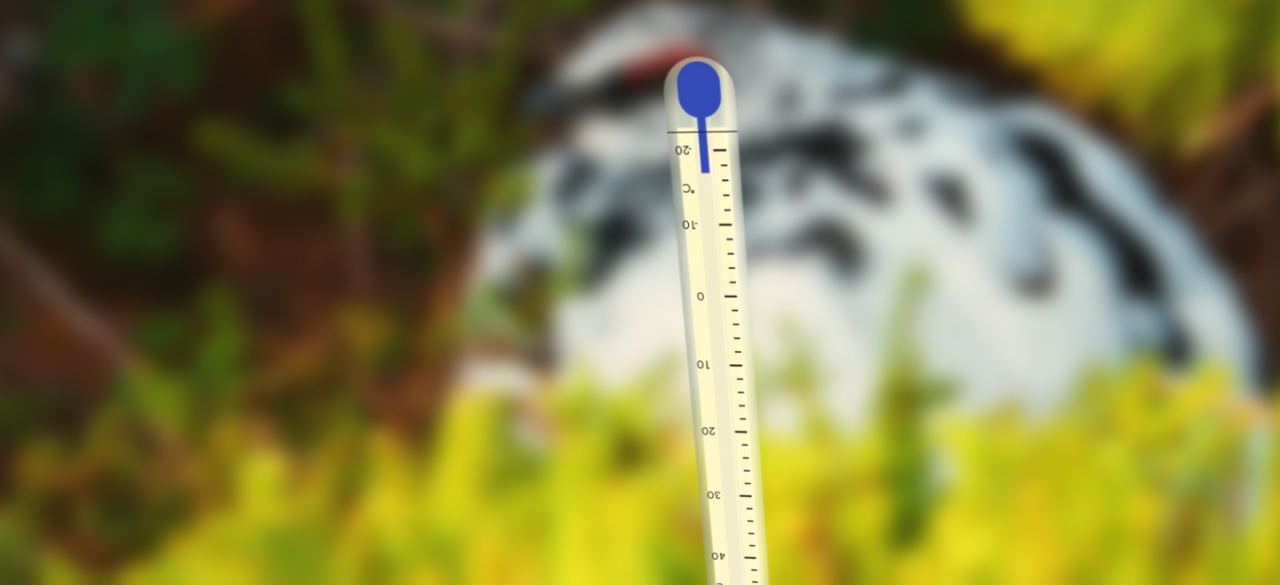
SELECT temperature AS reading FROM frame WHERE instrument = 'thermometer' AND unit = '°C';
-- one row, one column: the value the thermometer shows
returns -17 °C
